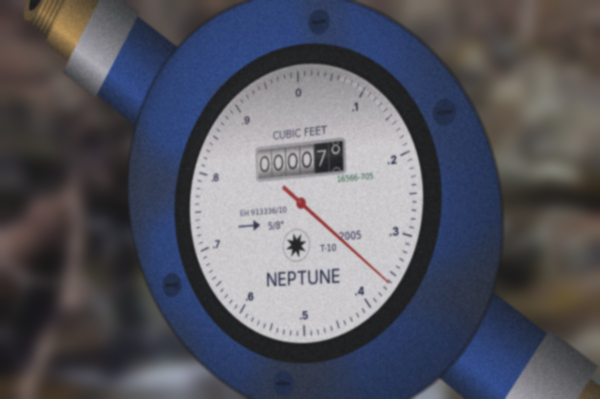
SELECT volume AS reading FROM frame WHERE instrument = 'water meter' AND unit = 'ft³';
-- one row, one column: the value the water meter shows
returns 78.36 ft³
